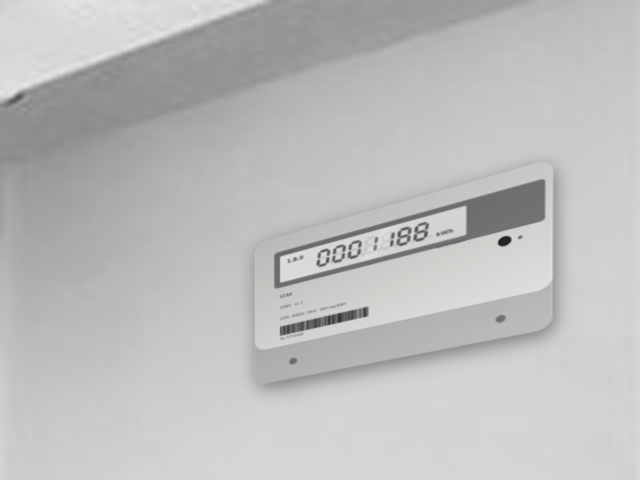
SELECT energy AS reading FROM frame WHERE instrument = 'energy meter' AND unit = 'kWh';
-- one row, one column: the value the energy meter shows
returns 1188 kWh
